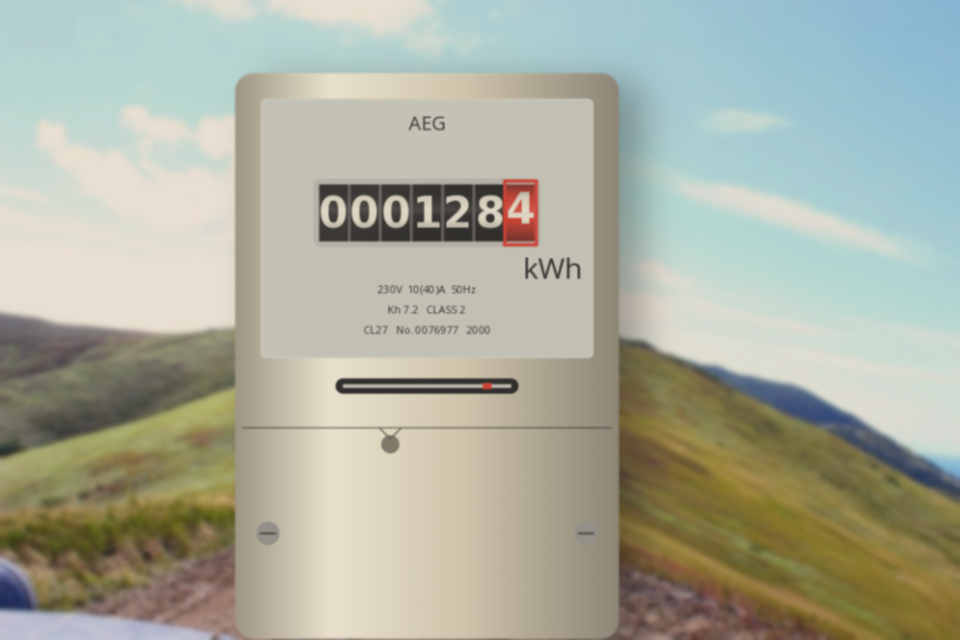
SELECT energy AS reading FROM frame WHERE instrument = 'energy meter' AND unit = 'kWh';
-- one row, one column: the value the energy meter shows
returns 128.4 kWh
